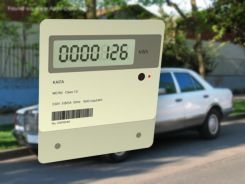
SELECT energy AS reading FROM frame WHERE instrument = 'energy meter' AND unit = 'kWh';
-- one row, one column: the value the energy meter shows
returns 126 kWh
